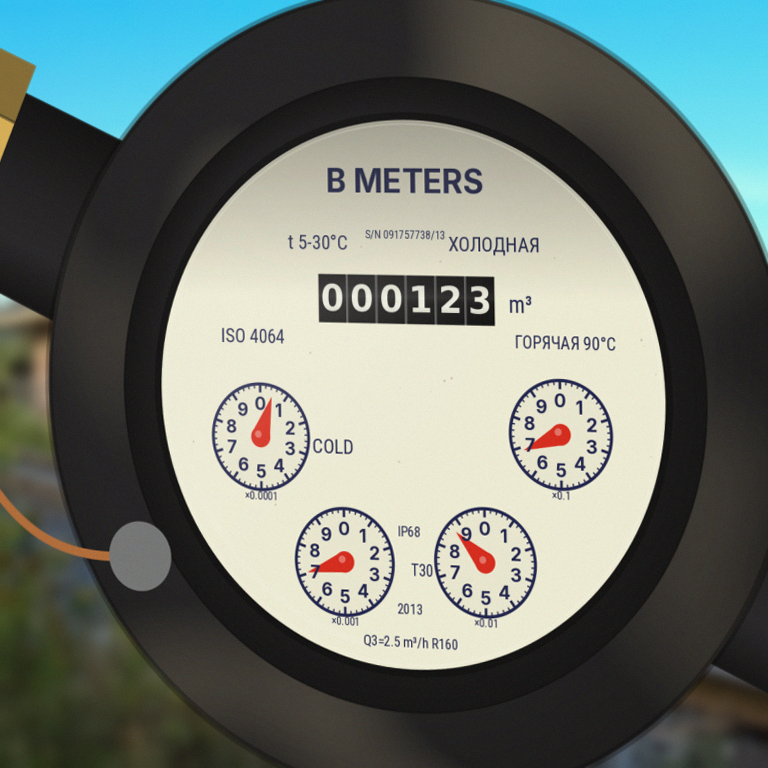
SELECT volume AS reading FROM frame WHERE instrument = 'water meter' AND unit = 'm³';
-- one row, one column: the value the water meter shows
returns 123.6870 m³
